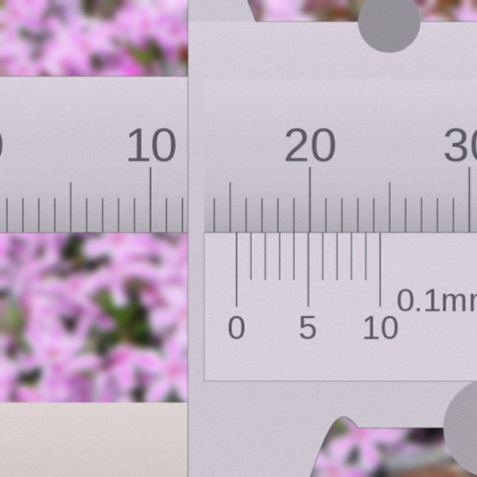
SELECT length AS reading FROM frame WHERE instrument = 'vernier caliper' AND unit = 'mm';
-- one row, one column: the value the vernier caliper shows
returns 15.4 mm
